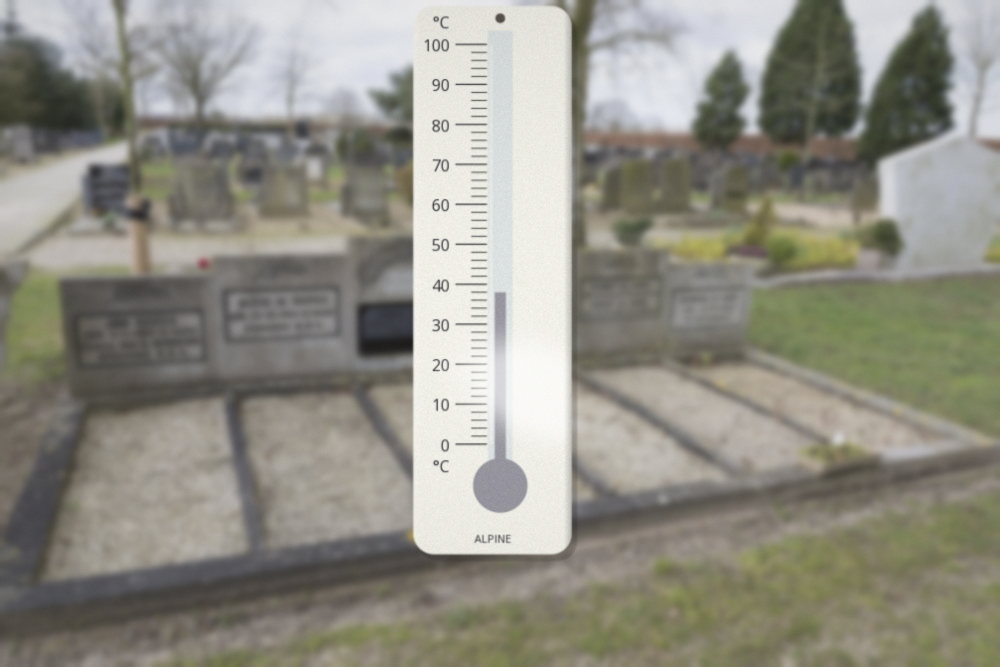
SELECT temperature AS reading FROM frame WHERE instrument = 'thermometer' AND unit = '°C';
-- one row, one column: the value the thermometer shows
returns 38 °C
